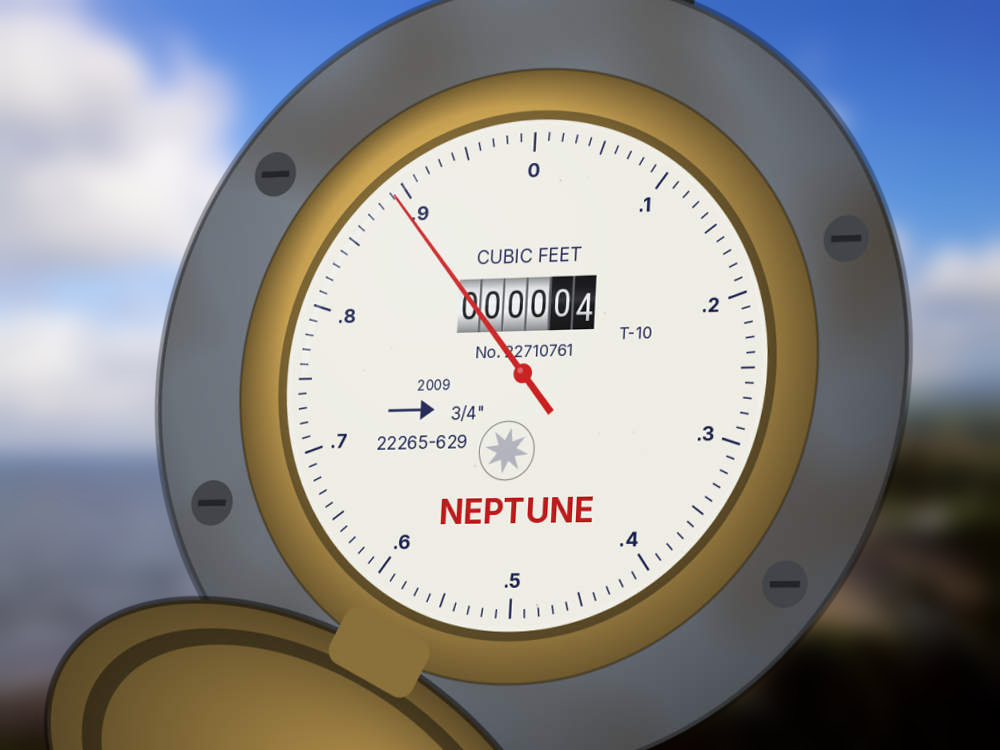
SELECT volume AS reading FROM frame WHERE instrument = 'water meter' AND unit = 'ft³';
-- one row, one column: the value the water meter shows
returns 3.89 ft³
